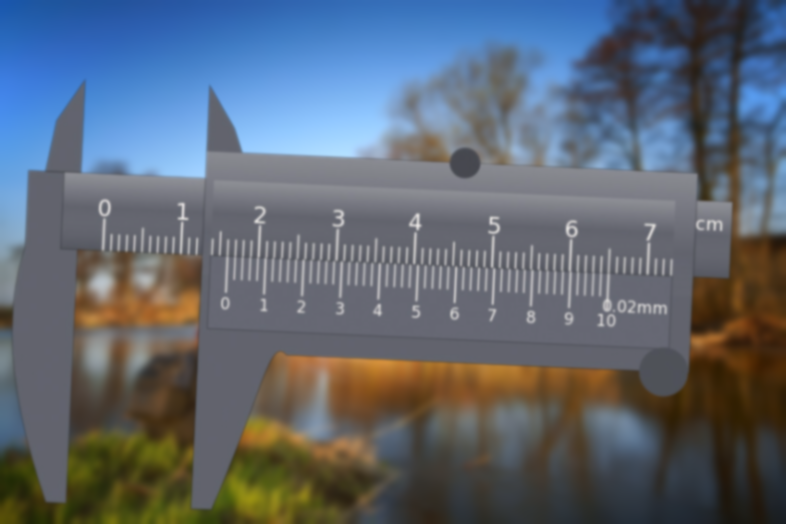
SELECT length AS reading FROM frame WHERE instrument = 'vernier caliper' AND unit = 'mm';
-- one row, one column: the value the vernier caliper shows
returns 16.0 mm
